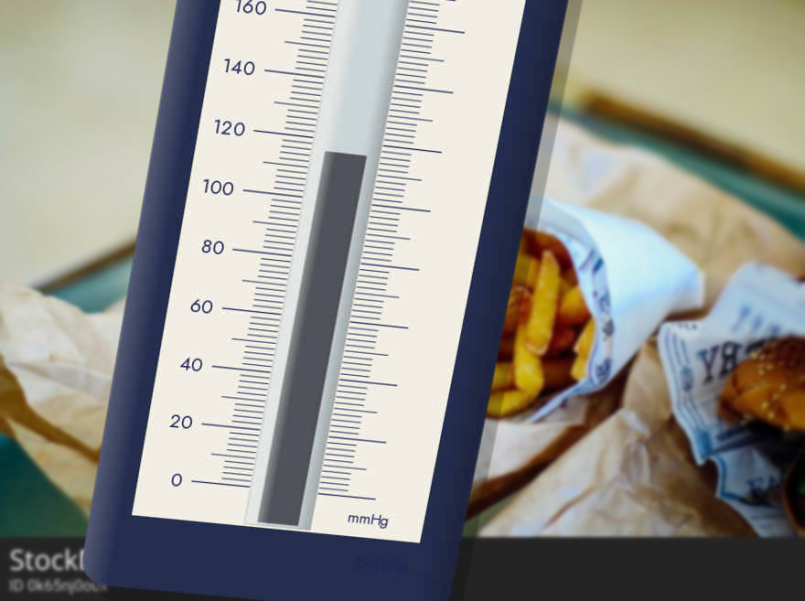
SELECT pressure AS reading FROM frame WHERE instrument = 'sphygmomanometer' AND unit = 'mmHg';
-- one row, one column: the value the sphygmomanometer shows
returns 116 mmHg
